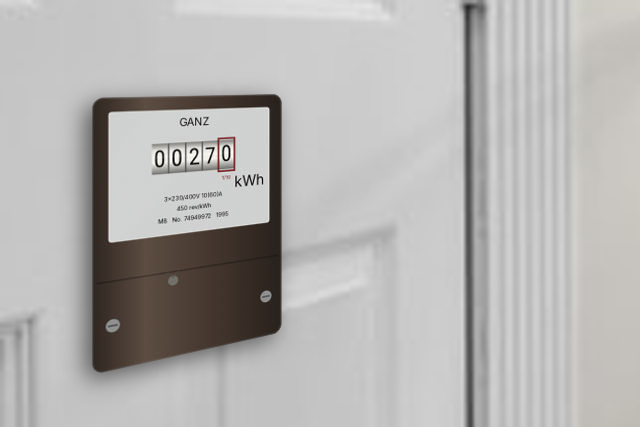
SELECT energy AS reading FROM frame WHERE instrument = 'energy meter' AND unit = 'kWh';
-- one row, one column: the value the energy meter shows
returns 27.0 kWh
